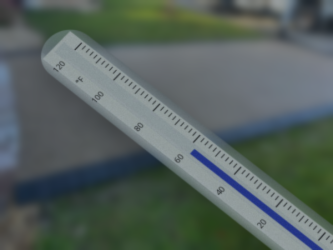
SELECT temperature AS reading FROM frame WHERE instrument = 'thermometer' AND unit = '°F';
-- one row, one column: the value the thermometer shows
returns 58 °F
